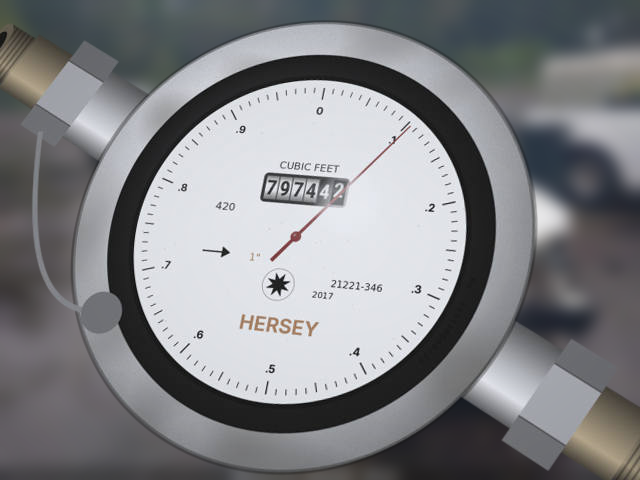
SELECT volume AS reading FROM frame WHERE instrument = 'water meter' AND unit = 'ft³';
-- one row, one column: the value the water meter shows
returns 797442.10 ft³
